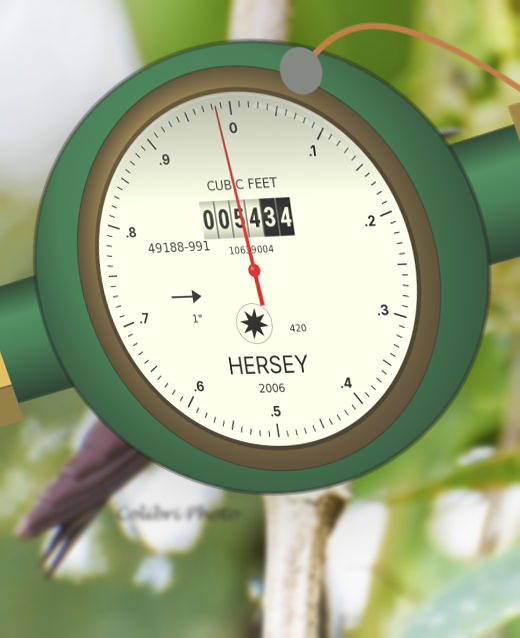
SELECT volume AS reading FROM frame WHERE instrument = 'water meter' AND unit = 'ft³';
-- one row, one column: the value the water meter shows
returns 5433.98 ft³
